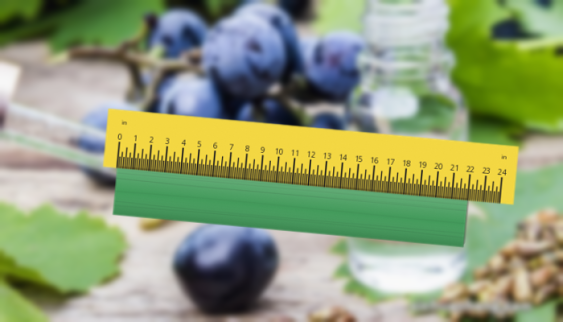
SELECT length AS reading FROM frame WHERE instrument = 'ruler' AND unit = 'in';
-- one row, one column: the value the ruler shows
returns 22 in
